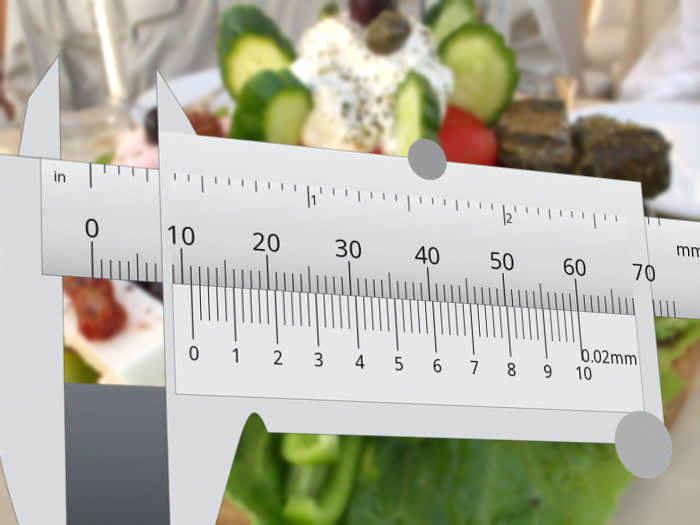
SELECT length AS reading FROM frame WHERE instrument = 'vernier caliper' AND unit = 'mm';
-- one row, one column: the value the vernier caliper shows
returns 11.0 mm
